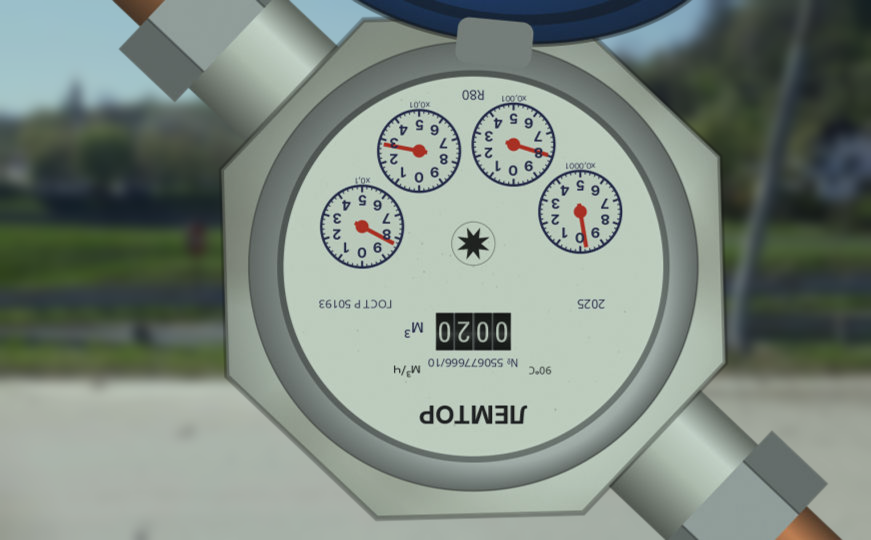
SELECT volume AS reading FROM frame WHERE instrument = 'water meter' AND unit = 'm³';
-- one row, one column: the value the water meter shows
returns 20.8279 m³
